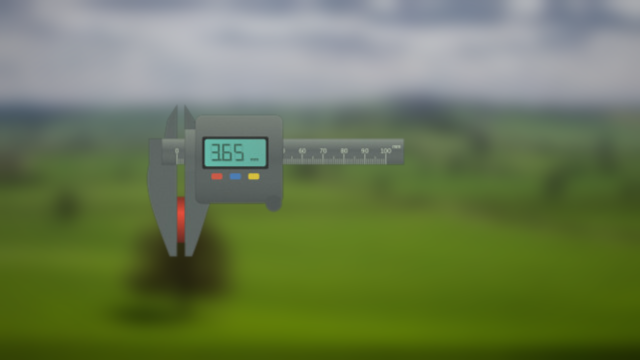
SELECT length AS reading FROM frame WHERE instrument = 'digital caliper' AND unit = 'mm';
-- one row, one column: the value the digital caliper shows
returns 3.65 mm
